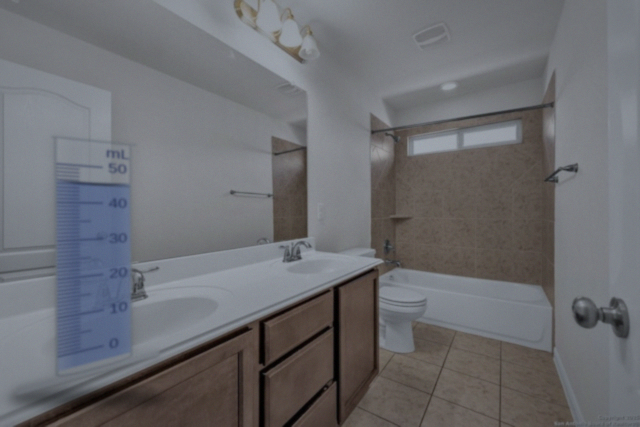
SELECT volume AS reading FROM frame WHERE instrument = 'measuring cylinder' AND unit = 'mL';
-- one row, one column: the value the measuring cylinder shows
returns 45 mL
